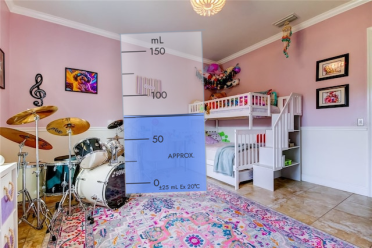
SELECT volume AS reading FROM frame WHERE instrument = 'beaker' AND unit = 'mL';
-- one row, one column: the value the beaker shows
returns 75 mL
